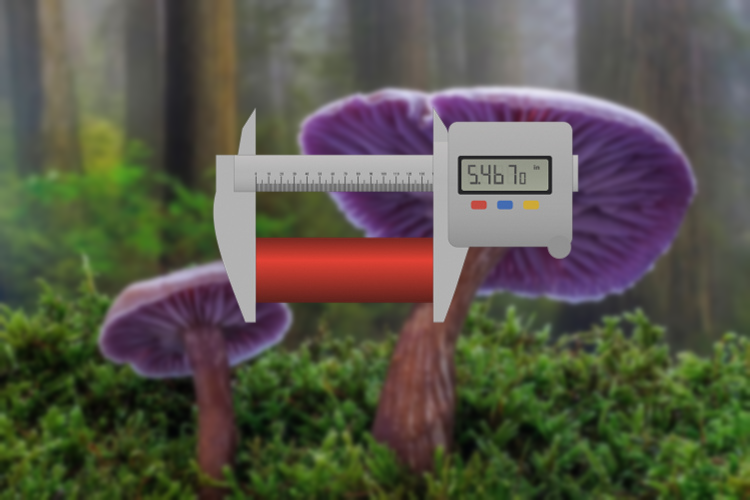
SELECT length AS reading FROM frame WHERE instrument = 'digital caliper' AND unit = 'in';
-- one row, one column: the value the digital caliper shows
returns 5.4670 in
